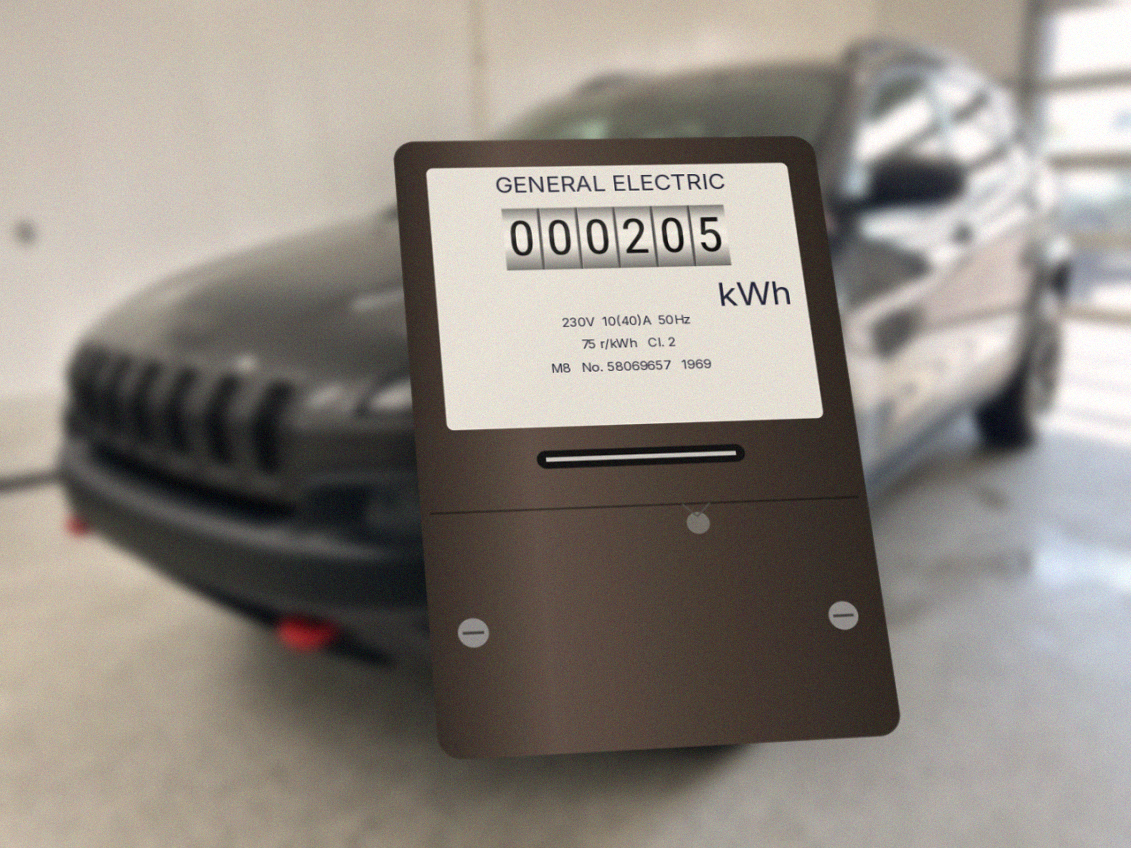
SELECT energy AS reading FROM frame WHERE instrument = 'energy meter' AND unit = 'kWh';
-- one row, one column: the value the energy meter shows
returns 205 kWh
